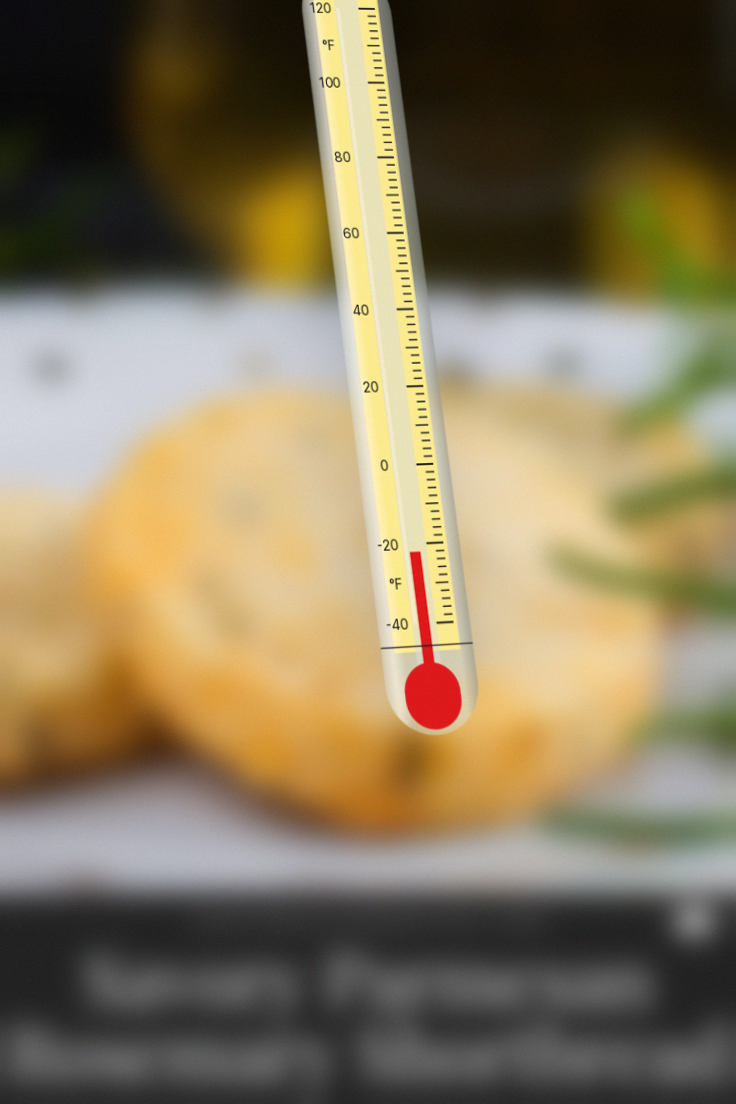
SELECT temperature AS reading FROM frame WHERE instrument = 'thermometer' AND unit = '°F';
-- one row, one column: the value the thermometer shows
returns -22 °F
